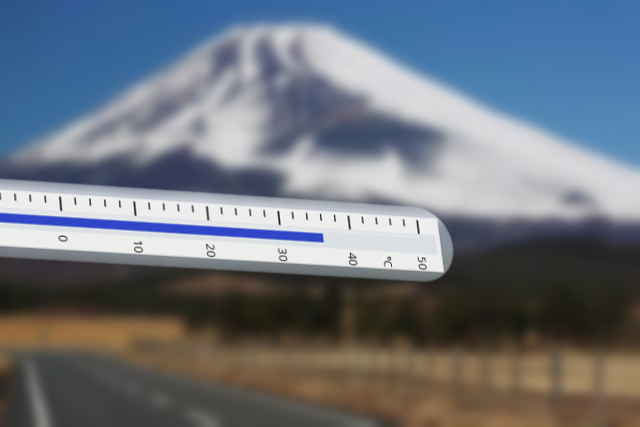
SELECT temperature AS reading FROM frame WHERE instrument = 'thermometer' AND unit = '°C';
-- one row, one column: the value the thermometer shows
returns 36 °C
